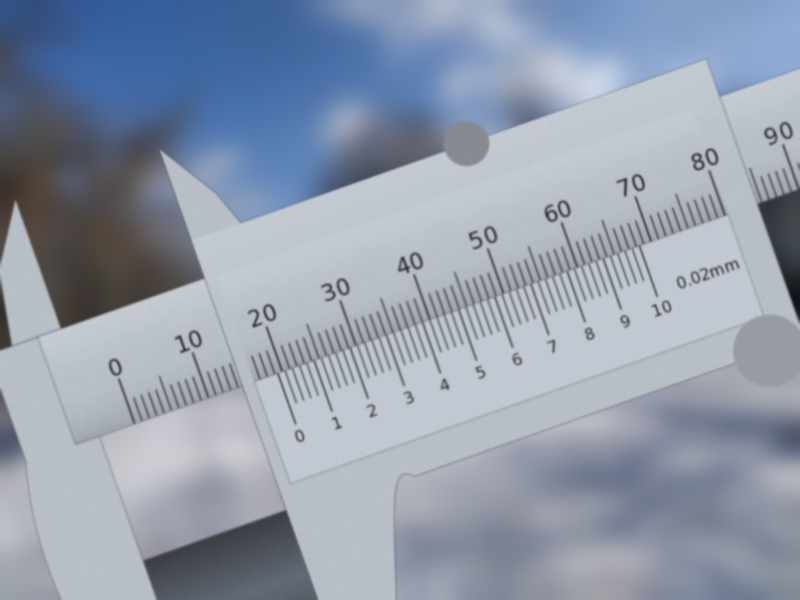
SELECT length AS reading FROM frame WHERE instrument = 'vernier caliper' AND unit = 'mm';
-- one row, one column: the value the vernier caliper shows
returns 19.4 mm
